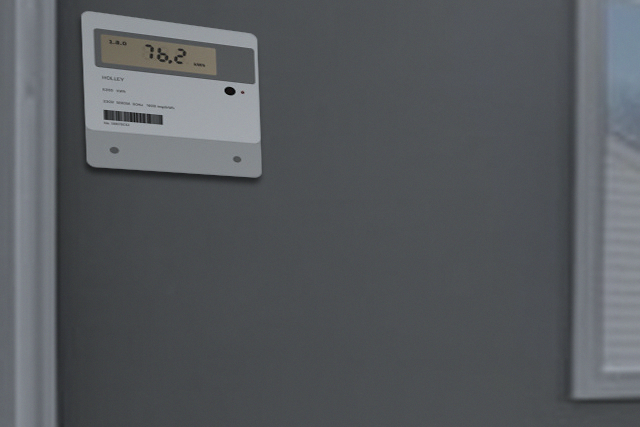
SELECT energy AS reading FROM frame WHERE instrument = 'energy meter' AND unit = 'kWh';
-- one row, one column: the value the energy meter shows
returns 76.2 kWh
